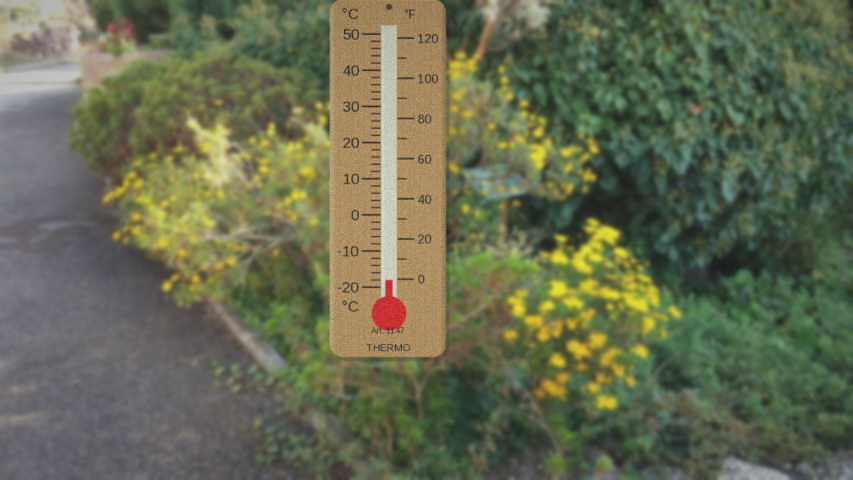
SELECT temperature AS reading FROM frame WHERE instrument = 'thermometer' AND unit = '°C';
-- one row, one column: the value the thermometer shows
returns -18 °C
